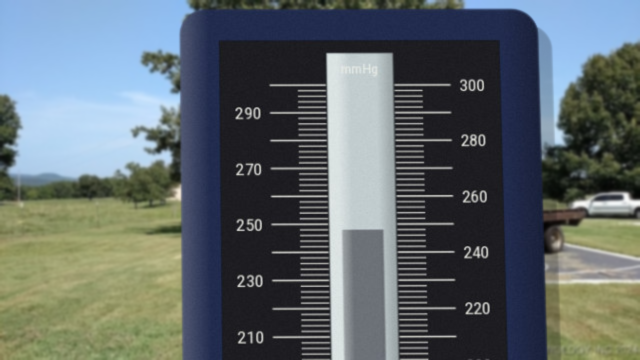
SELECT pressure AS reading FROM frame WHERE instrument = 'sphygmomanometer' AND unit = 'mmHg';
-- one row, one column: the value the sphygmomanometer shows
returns 248 mmHg
